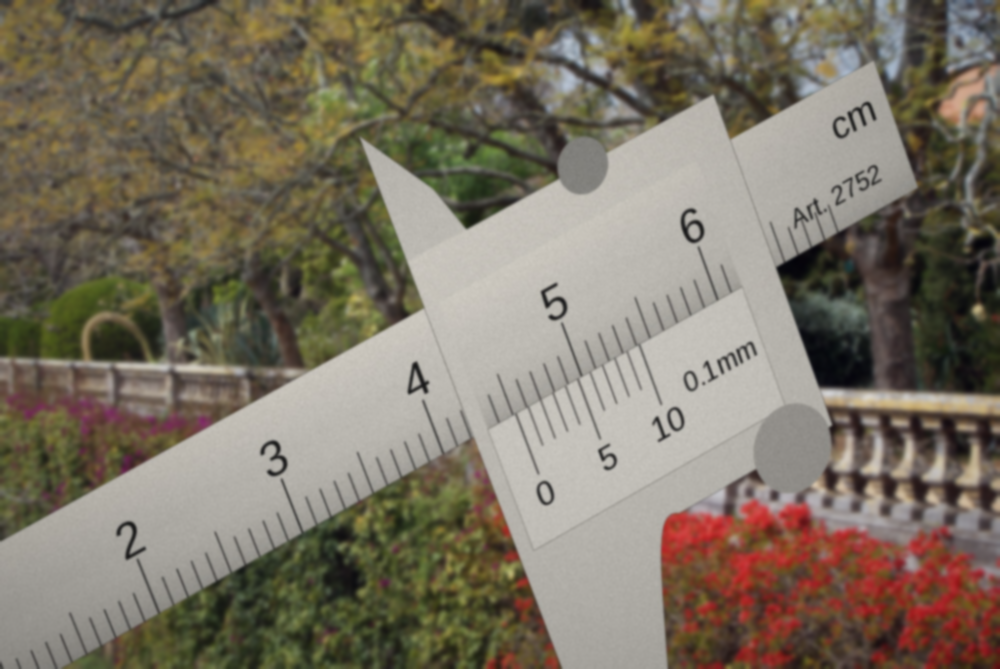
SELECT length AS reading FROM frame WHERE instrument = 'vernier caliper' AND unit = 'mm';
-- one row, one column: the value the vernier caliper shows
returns 45.2 mm
